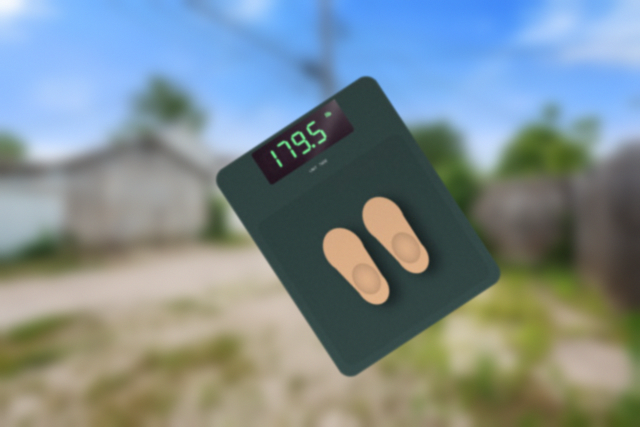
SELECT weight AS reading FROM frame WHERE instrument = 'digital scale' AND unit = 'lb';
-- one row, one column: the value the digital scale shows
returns 179.5 lb
